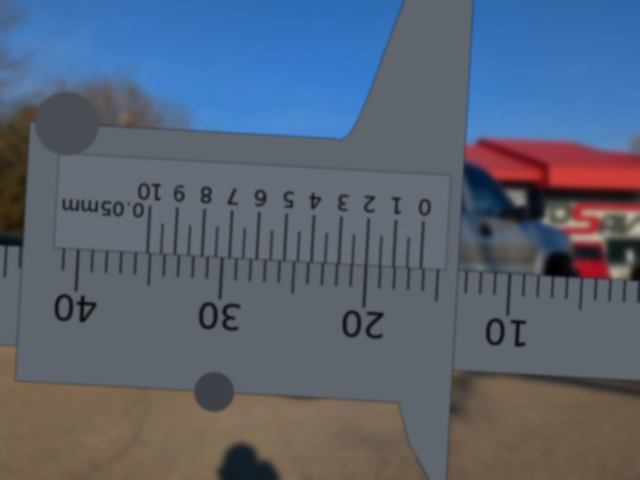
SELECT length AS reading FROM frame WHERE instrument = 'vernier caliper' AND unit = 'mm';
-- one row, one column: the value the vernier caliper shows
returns 16.2 mm
